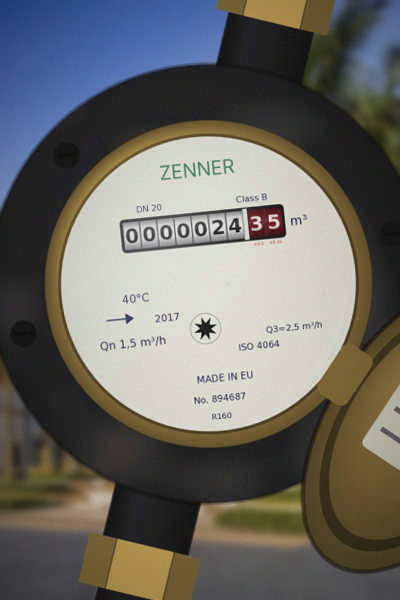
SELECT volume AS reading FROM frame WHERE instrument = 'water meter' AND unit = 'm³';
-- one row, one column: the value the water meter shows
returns 24.35 m³
